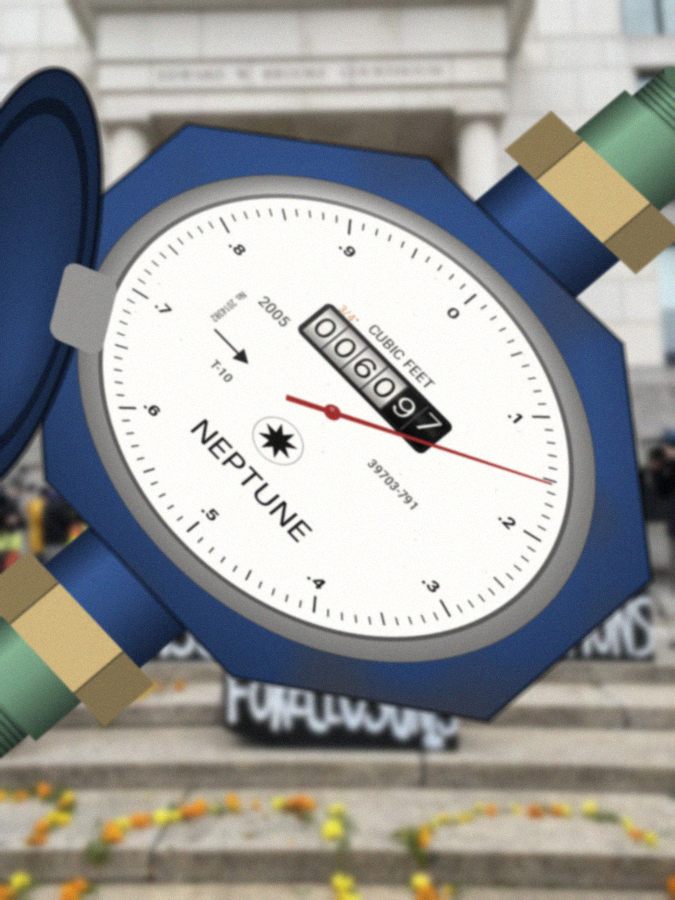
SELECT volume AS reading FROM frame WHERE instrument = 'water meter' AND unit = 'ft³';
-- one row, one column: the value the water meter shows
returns 6097.15 ft³
